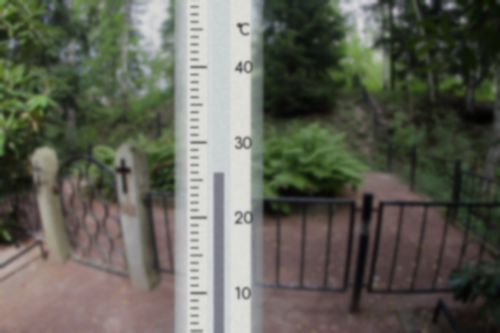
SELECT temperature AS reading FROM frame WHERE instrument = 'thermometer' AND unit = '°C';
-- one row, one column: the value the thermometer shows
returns 26 °C
